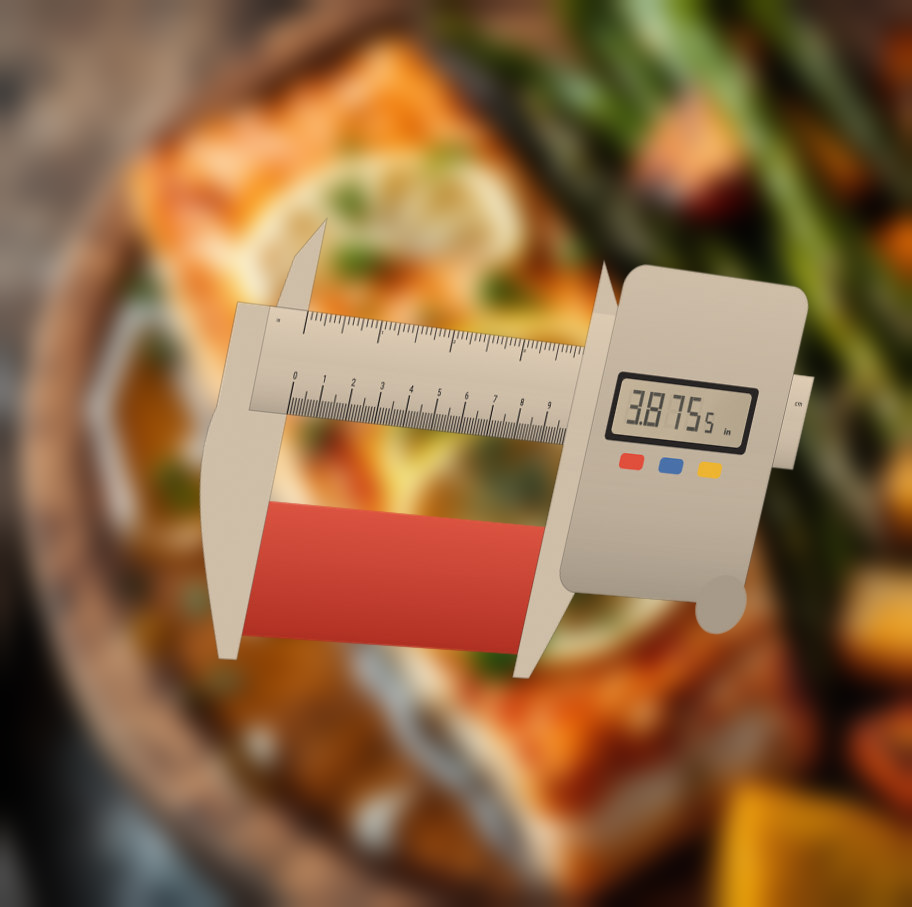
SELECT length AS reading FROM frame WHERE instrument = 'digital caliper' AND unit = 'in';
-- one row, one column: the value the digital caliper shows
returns 3.8755 in
